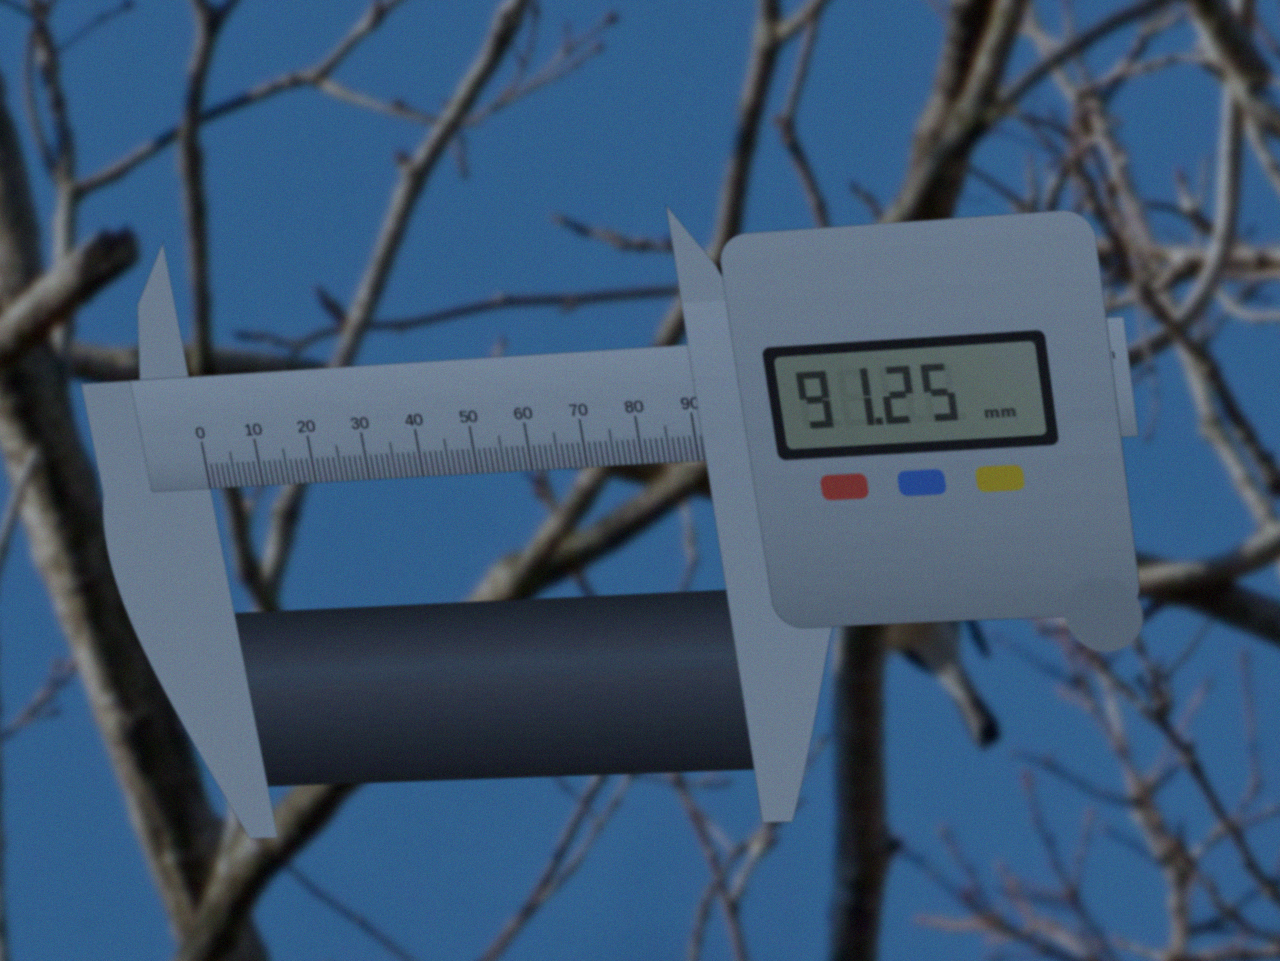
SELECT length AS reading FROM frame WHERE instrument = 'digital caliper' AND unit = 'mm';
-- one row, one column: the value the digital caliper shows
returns 91.25 mm
